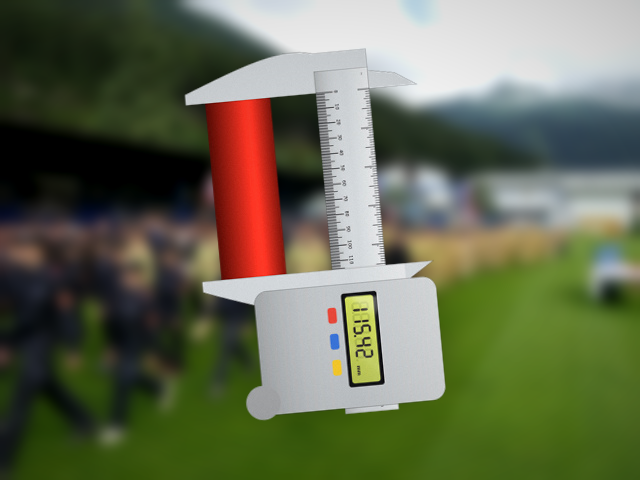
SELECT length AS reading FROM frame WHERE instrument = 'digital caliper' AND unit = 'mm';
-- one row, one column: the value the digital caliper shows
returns 115.42 mm
